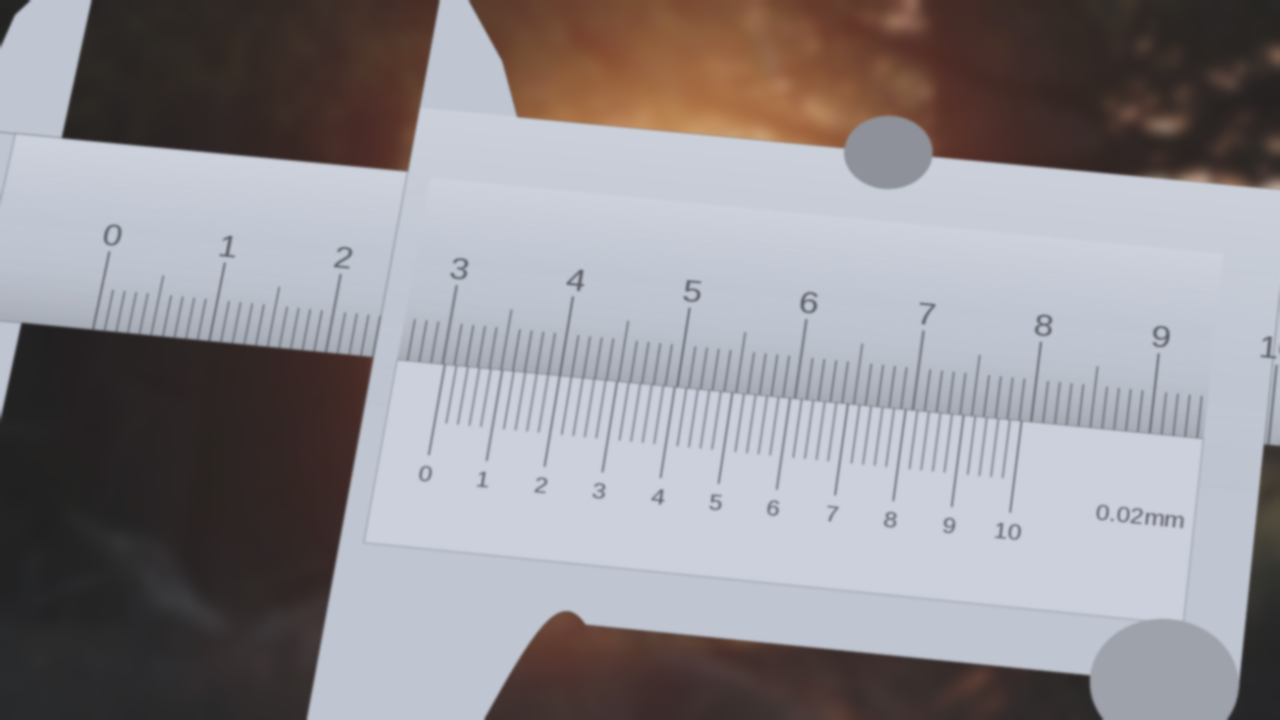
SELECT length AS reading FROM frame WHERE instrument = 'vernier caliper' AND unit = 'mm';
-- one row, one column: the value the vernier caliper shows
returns 30.2 mm
